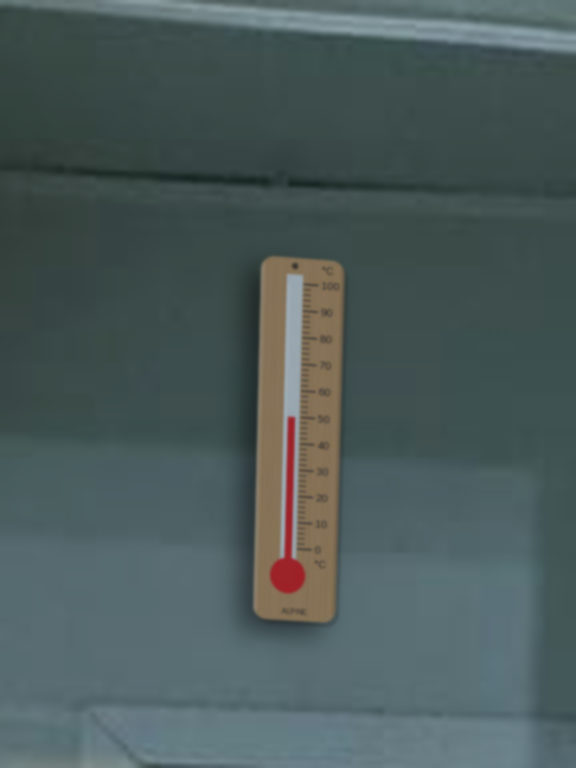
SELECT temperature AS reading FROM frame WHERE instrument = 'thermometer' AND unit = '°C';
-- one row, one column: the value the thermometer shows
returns 50 °C
